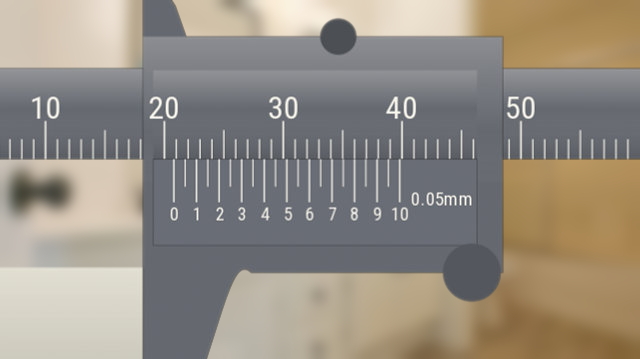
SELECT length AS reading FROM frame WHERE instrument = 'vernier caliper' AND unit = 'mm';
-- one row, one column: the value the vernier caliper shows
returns 20.8 mm
